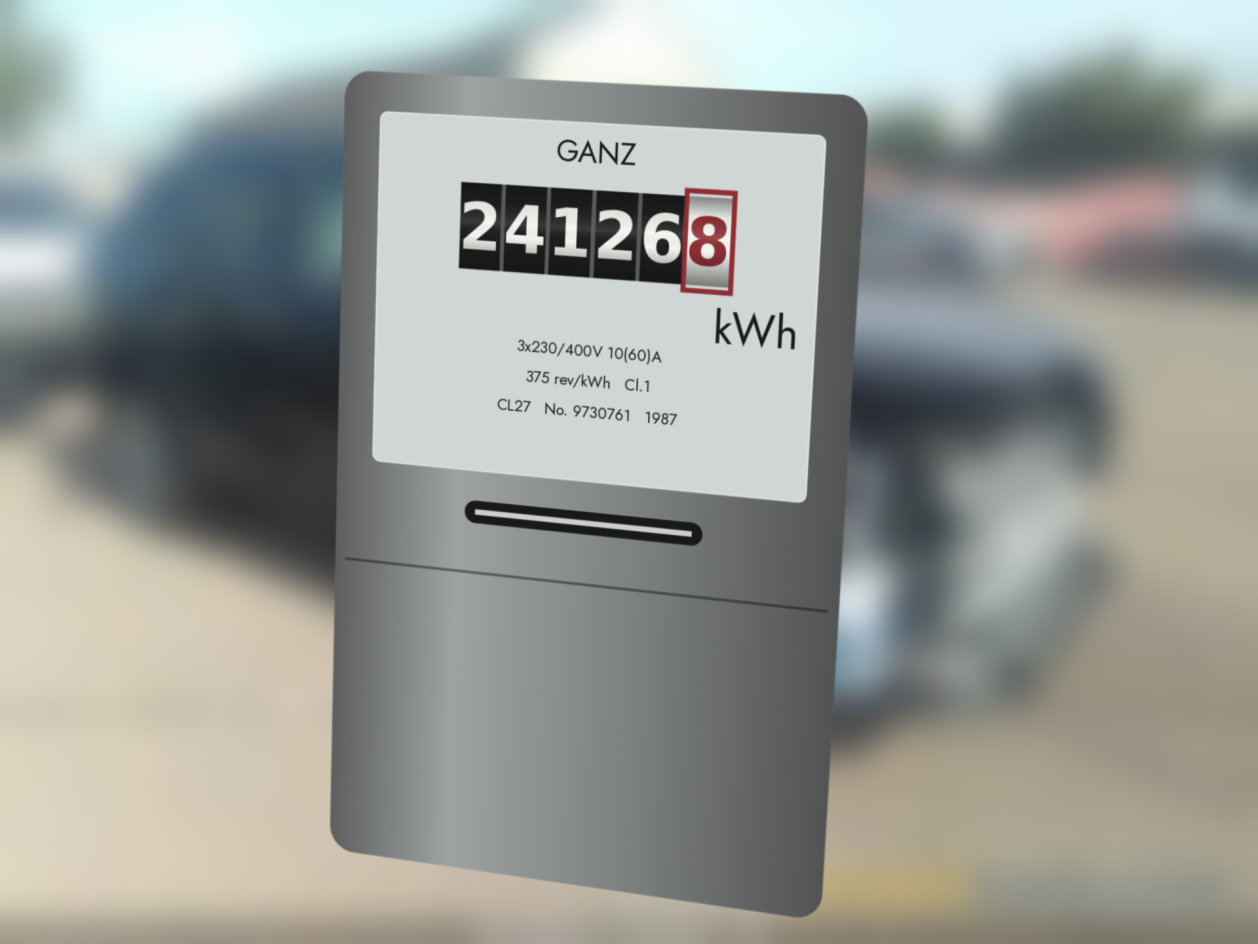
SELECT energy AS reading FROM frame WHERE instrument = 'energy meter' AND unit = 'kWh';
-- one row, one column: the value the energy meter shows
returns 24126.8 kWh
